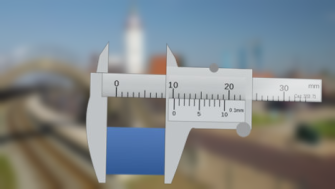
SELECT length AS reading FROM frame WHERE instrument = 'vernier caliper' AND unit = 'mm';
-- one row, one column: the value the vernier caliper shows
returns 10.2 mm
